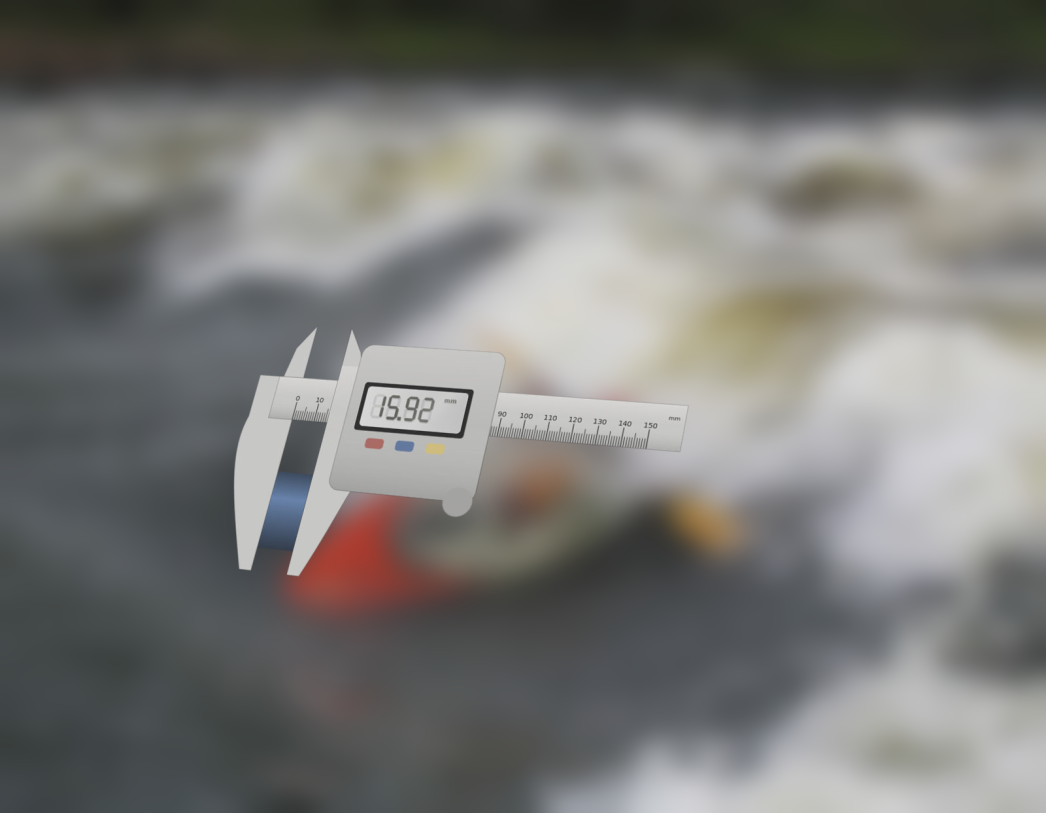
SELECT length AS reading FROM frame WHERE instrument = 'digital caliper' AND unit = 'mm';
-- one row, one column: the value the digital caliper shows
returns 15.92 mm
